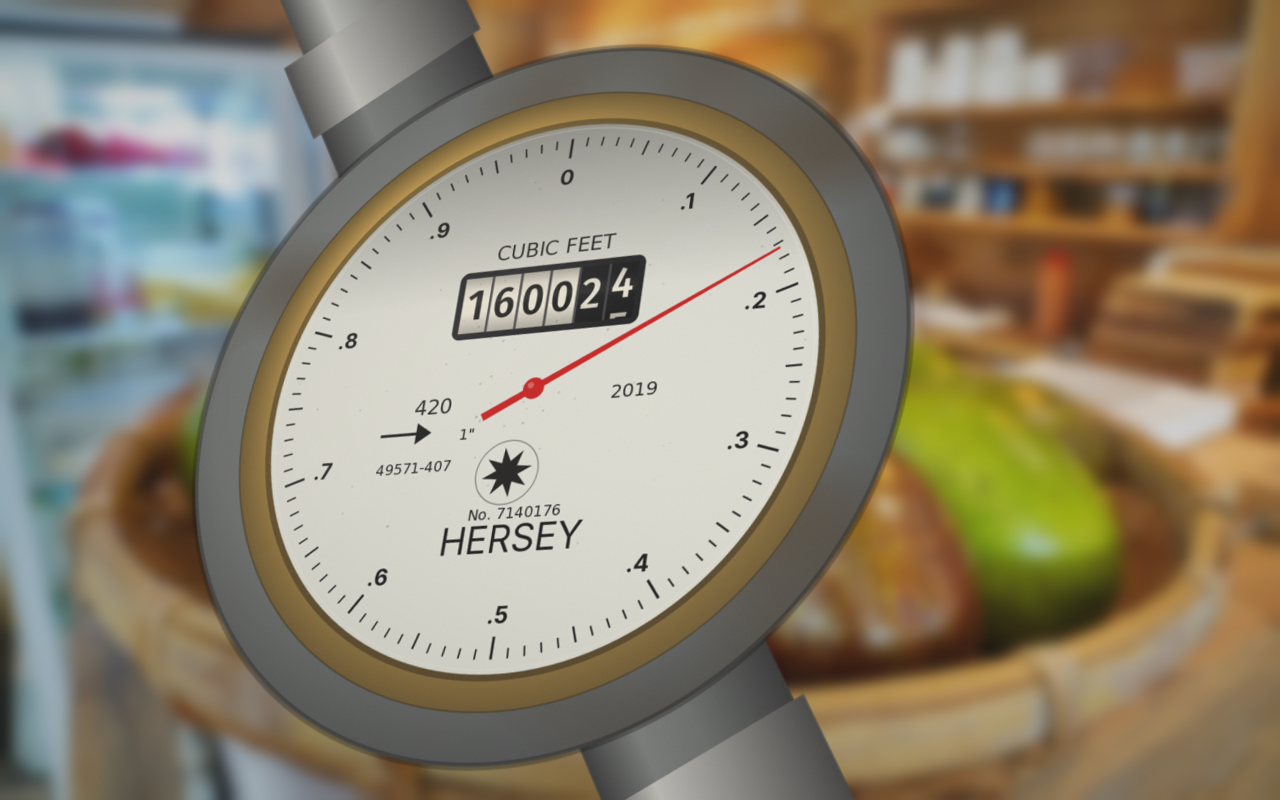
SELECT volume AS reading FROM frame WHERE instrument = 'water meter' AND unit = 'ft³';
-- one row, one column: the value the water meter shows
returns 160024.17 ft³
